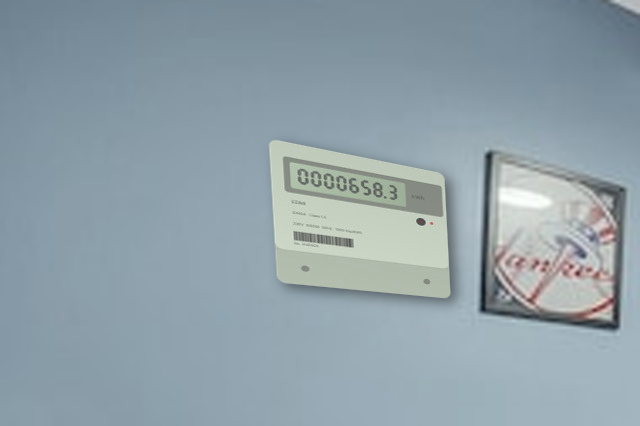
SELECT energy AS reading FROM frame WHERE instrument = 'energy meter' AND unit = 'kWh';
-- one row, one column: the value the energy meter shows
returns 658.3 kWh
